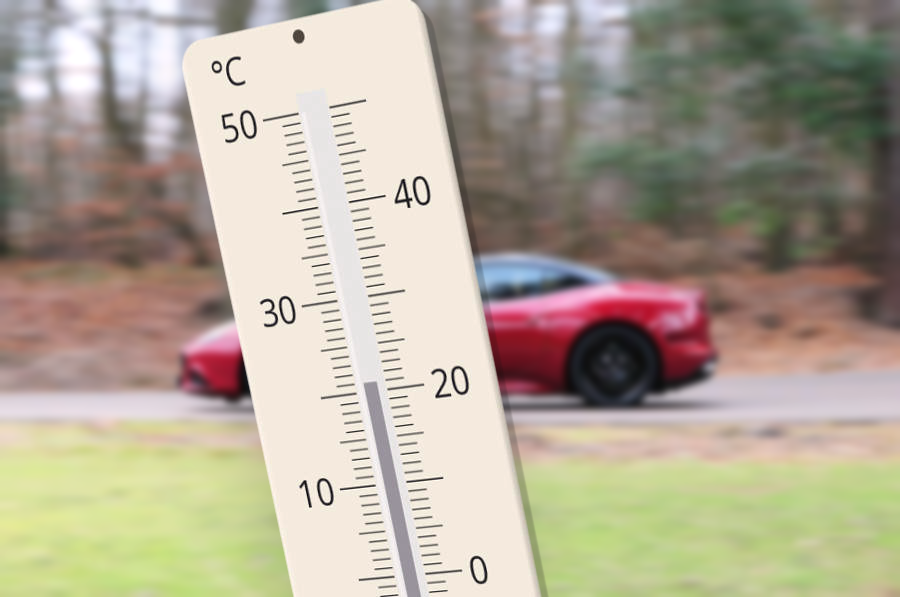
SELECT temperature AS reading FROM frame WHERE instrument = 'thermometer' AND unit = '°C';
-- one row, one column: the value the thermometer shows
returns 21 °C
